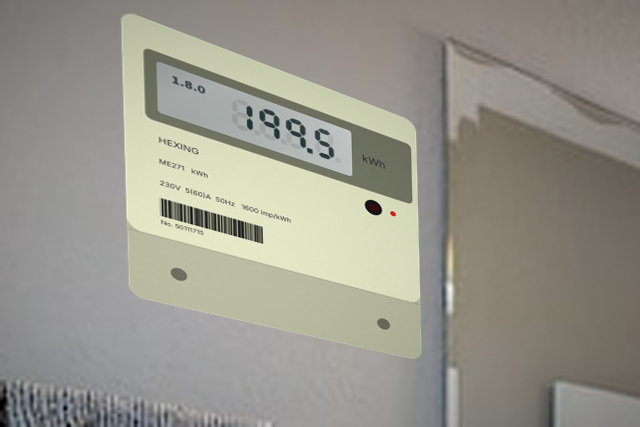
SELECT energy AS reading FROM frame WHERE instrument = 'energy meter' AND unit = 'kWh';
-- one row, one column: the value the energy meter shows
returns 199.5 kWh
